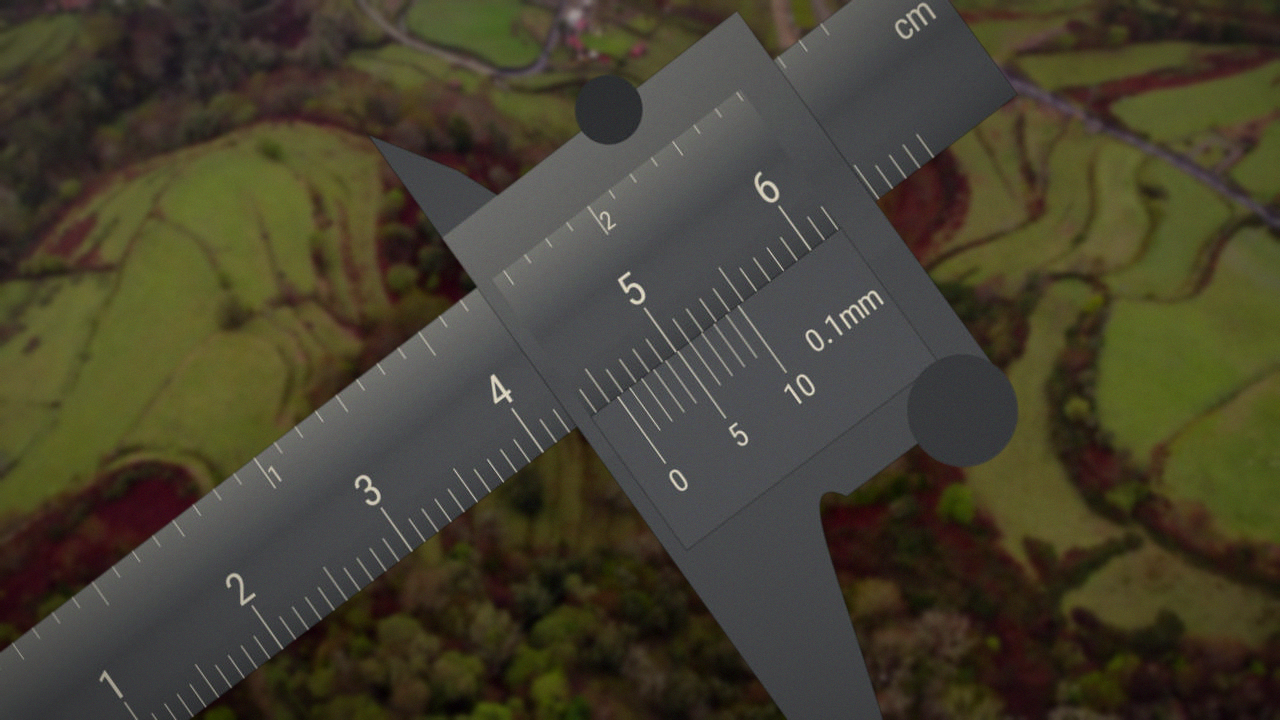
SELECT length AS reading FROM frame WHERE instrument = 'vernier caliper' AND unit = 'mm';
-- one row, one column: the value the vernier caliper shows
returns 45.6 mm
